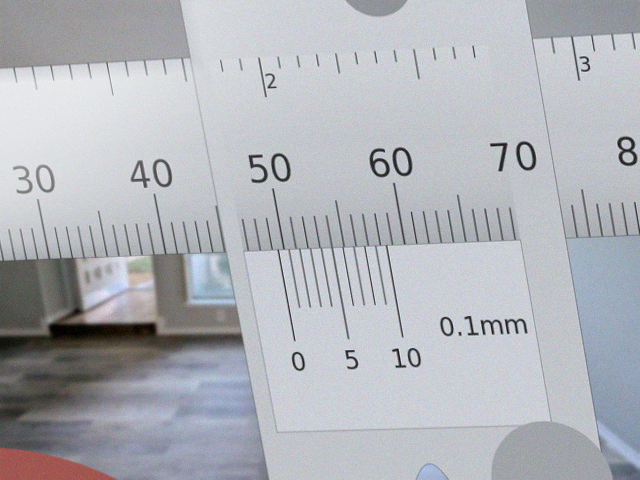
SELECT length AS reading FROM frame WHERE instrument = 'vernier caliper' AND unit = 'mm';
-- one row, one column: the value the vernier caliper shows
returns 49.5 mm
